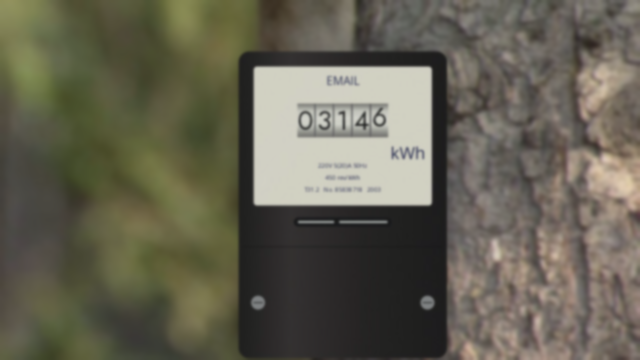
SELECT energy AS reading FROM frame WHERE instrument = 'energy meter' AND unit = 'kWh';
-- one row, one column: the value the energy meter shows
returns 3146 kWh
